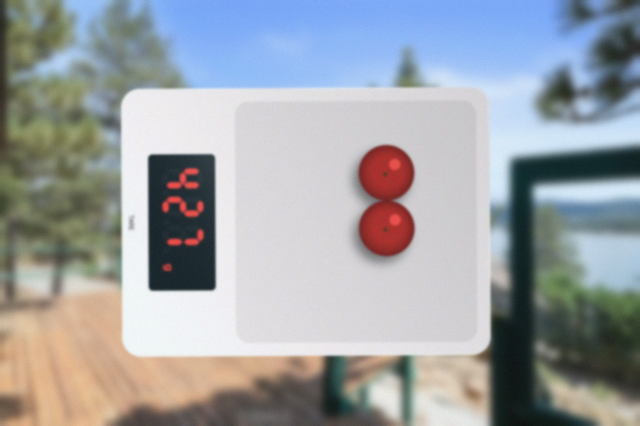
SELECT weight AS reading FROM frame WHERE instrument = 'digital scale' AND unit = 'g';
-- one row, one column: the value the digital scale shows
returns 427 g
